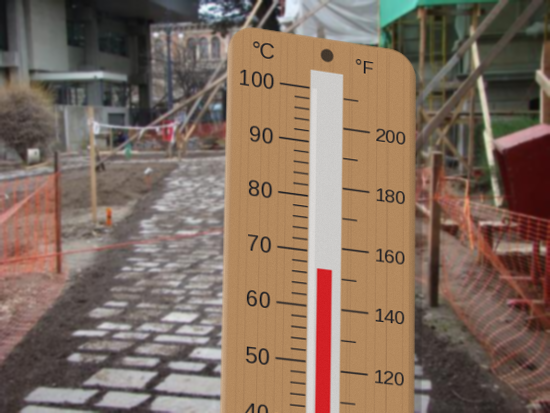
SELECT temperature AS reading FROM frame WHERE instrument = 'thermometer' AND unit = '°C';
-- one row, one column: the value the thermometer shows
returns 67 °C
